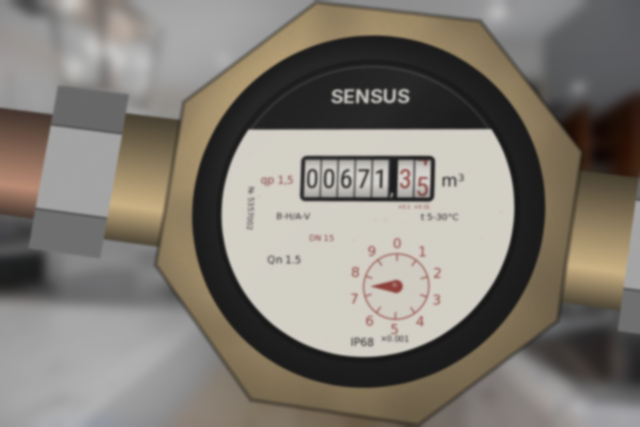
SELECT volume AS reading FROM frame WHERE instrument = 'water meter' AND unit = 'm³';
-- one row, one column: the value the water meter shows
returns 671.347 m³
